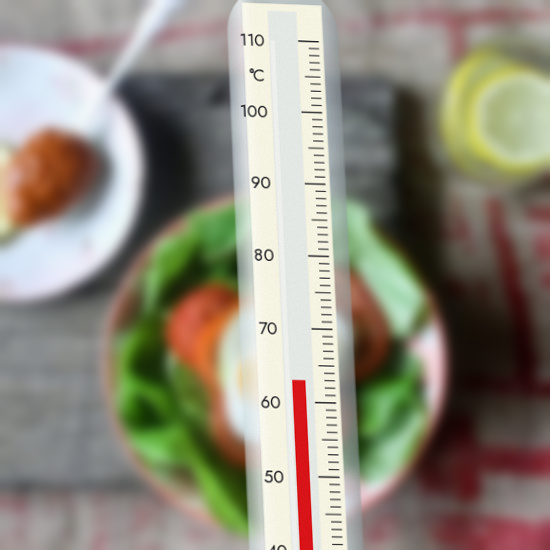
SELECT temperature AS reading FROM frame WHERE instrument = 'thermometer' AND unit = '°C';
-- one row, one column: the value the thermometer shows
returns 63 °C
